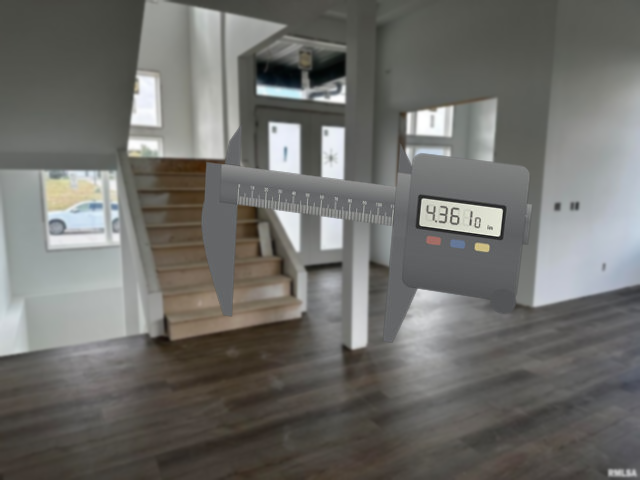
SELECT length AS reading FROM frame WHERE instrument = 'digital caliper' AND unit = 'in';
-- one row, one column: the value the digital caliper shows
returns 4.3610 in
